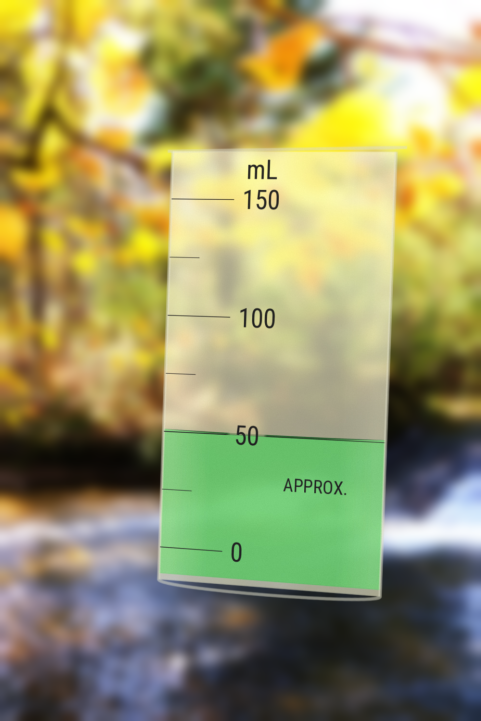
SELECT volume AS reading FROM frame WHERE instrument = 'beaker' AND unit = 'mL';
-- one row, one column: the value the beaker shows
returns 50 mL
